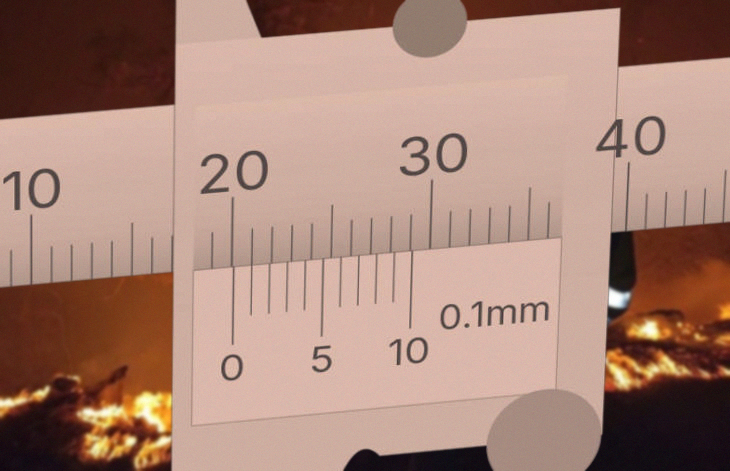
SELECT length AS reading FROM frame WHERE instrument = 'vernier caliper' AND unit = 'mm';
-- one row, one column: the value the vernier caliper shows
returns 20.1 mm
